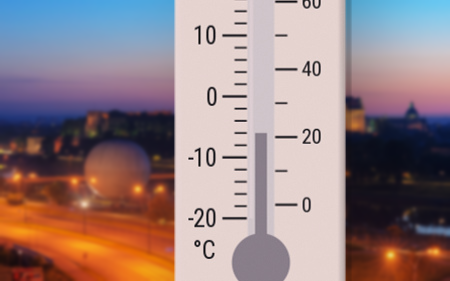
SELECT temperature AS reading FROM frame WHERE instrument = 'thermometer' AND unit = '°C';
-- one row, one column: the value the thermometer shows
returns -6 °C
